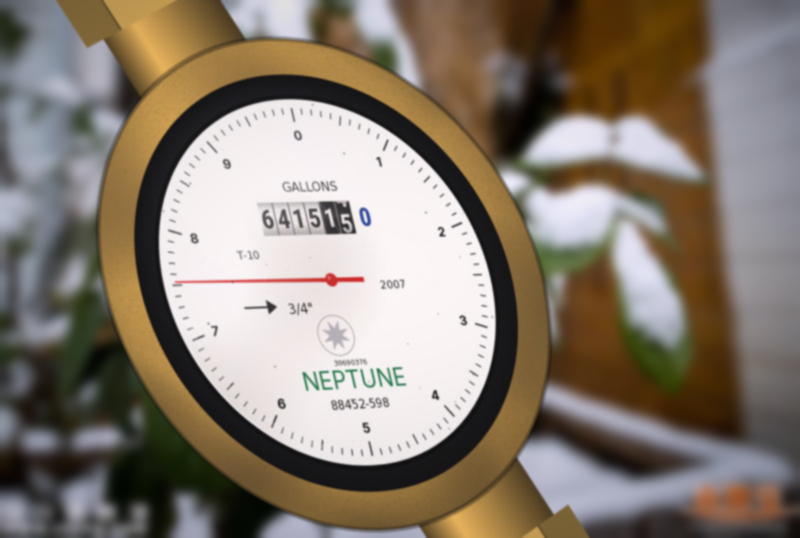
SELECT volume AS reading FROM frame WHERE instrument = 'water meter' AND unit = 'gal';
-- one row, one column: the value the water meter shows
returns 6415147.5 gal
